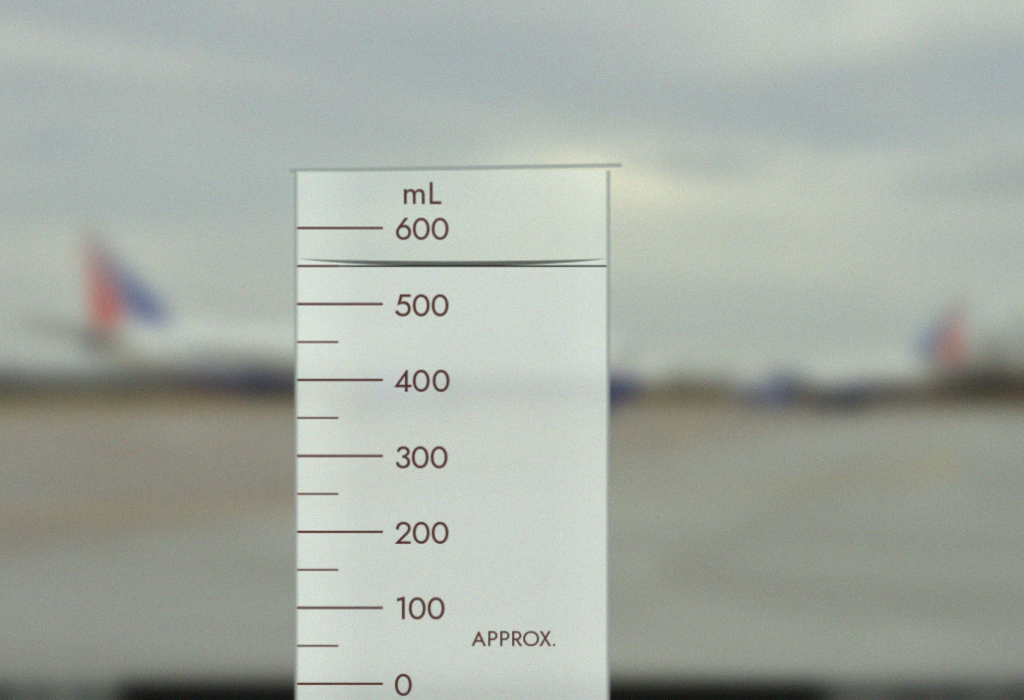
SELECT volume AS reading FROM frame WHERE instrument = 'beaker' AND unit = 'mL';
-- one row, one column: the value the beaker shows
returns 550 mL
